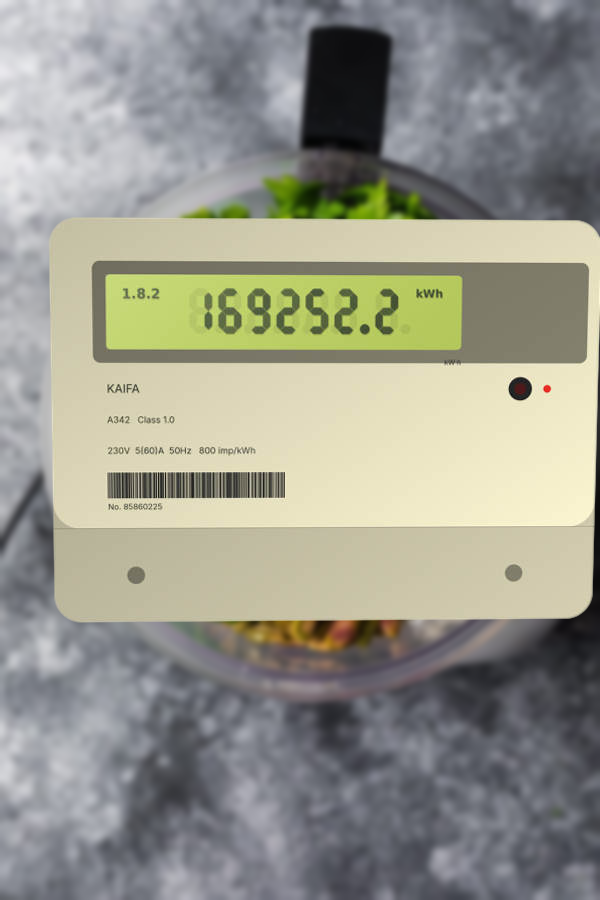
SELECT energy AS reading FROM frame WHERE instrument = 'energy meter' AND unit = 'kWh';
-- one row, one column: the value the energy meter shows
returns 169252.2 kWh
